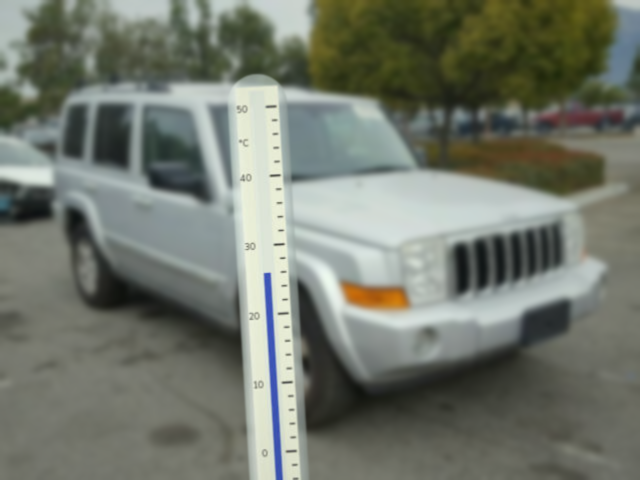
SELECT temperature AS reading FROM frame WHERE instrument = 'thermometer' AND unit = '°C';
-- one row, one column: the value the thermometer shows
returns 26 °C
